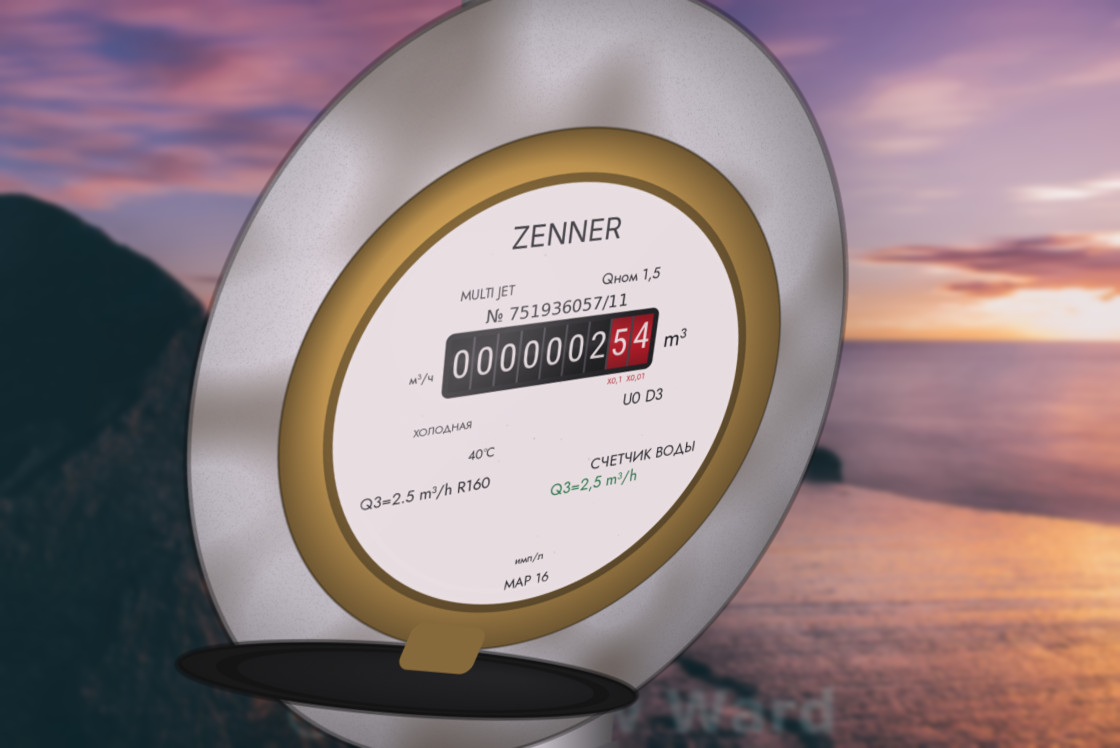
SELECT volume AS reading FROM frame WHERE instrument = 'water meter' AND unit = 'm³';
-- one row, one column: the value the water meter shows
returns 2.54 m³
